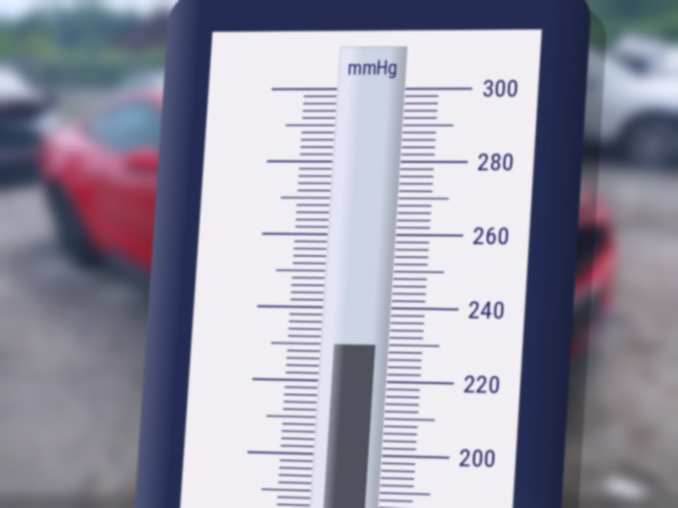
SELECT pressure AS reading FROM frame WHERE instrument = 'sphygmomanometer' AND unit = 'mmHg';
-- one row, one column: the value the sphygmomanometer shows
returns 230 mmHg
